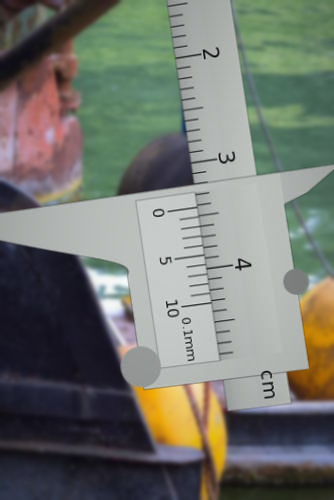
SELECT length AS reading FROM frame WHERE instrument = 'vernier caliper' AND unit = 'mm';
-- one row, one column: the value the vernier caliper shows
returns 34.2 mm
